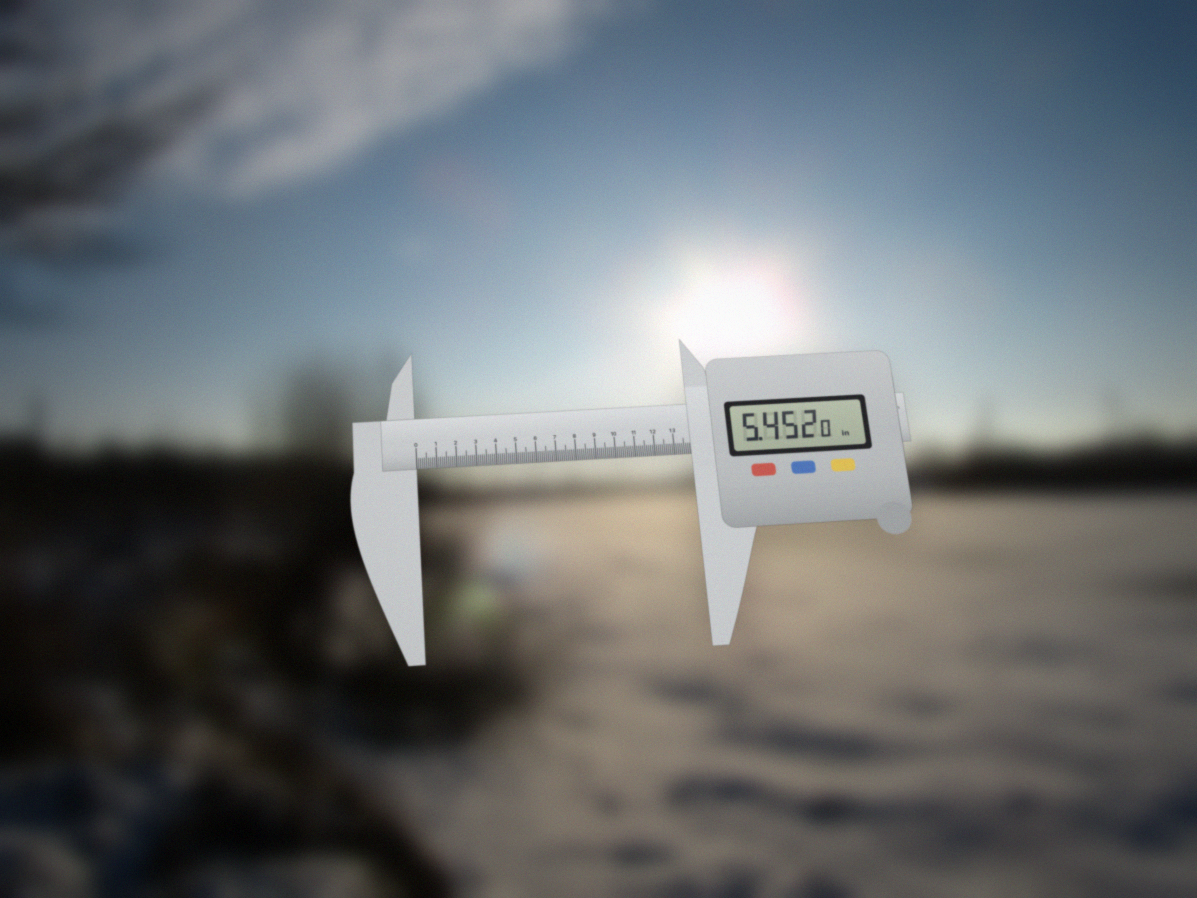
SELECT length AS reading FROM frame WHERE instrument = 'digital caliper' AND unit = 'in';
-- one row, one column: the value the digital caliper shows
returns 5.4520 in
